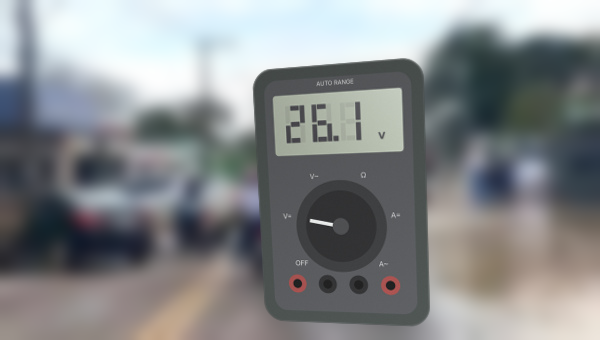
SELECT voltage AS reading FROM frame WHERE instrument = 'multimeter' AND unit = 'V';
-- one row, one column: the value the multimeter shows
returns 26.1 V
